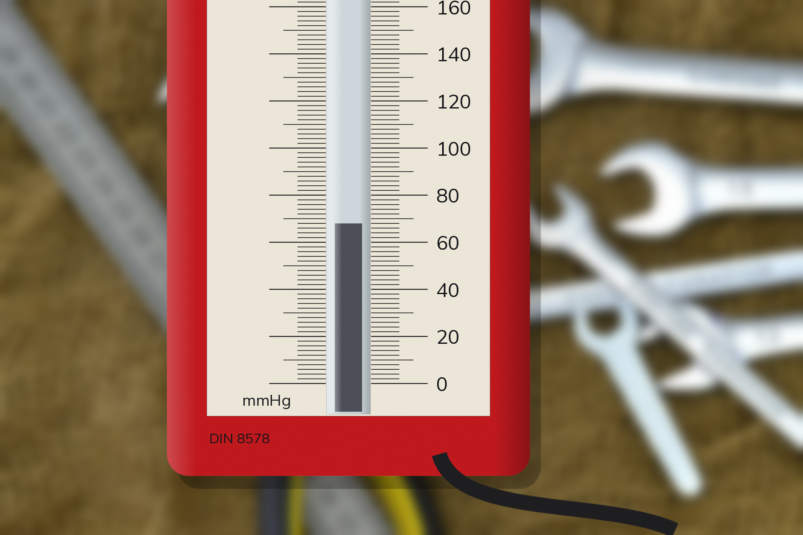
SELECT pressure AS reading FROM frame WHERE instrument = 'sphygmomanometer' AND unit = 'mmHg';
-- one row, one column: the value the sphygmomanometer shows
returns 68 mmHg
